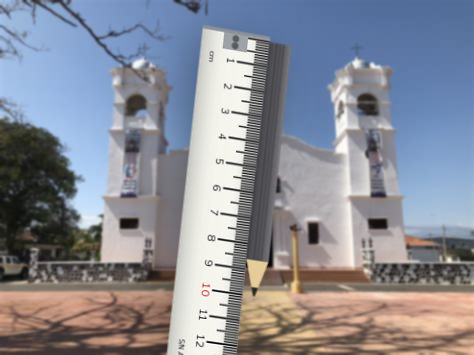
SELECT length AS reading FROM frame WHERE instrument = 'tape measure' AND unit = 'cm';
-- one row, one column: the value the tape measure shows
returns 10 cm
